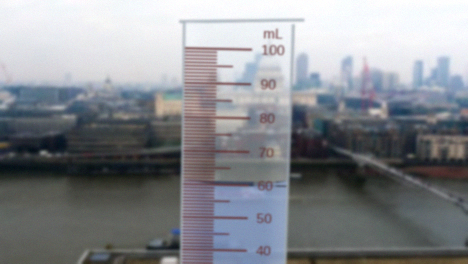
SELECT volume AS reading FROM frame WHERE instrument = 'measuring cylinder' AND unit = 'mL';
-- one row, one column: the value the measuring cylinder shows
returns 60 mL
